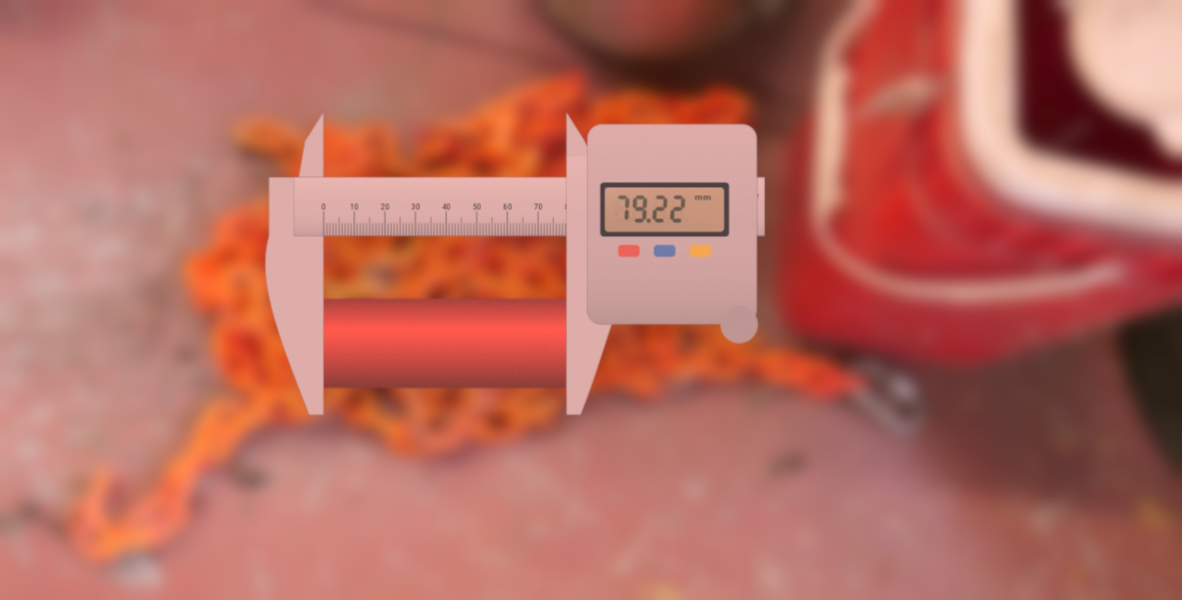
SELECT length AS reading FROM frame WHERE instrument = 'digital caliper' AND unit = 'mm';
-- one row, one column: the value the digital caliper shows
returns 79.22 mm
